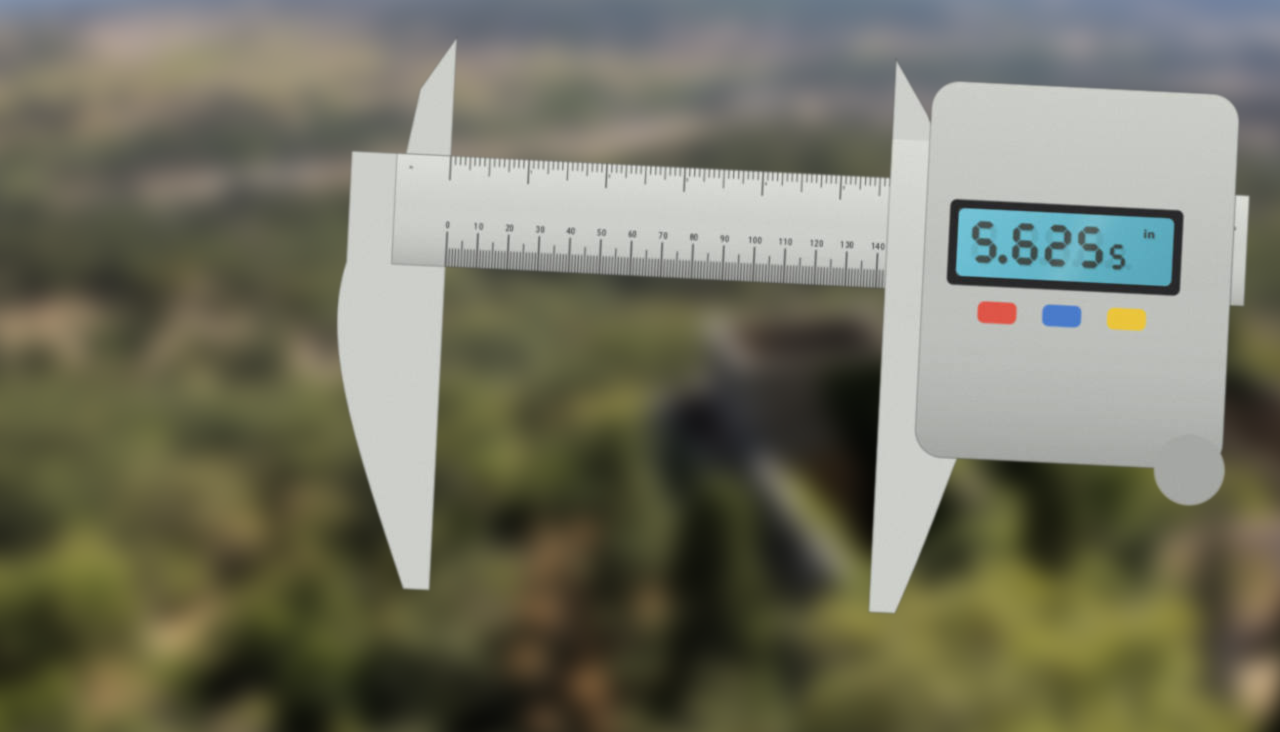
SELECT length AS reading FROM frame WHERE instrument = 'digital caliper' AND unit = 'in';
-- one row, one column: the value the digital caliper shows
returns 5.6255 in
